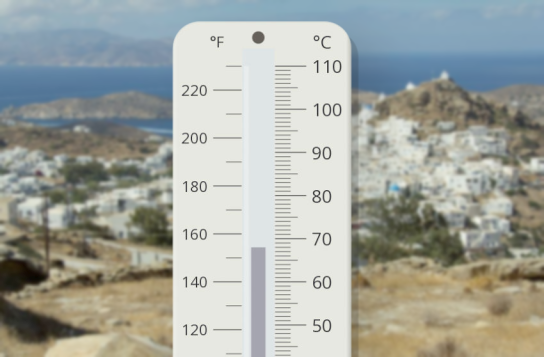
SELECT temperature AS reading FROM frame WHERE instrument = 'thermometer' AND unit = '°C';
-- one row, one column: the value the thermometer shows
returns 68 °C
